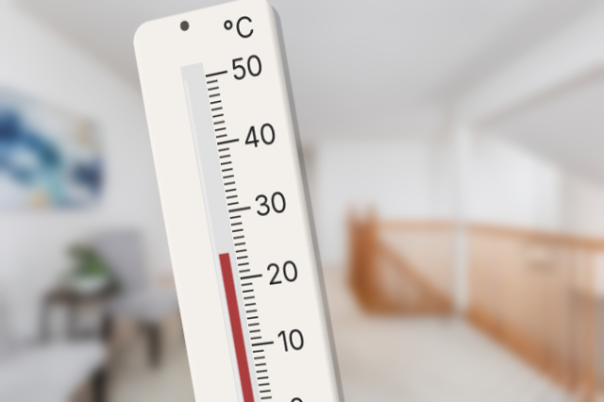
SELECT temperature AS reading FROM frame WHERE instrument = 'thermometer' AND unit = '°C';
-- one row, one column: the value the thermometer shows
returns 24 °C
